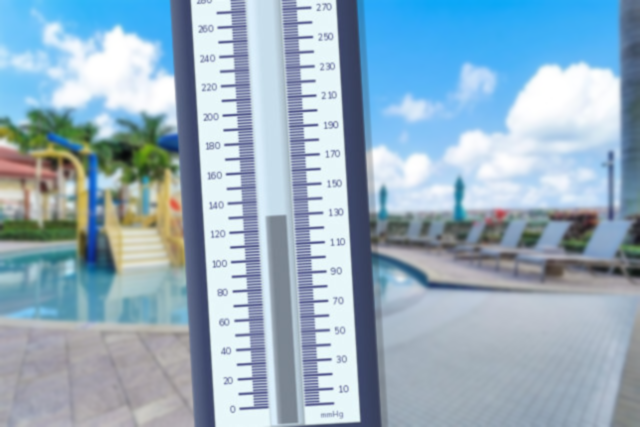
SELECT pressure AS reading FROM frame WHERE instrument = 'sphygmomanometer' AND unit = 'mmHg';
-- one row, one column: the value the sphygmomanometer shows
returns 130 mmHg
